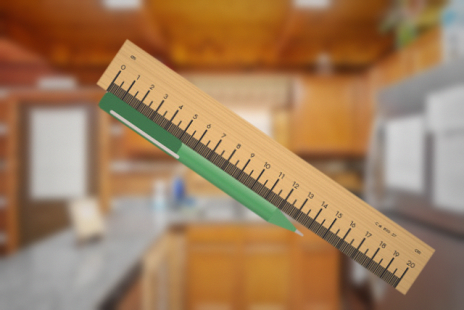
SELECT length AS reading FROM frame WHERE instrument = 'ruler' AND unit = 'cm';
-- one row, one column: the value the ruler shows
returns 14 cm
